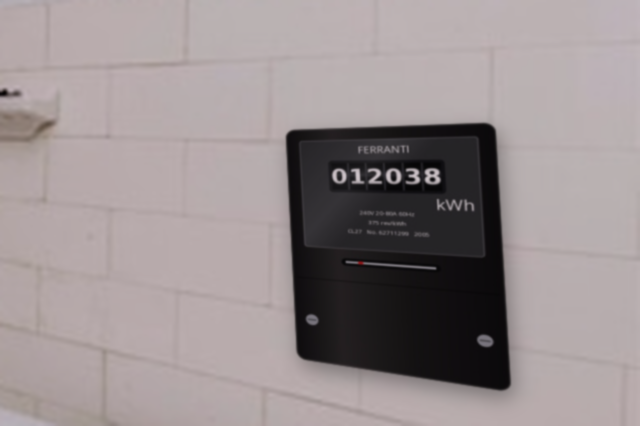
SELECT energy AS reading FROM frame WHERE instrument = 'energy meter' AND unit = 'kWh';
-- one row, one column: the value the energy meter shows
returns 12038 kWh
